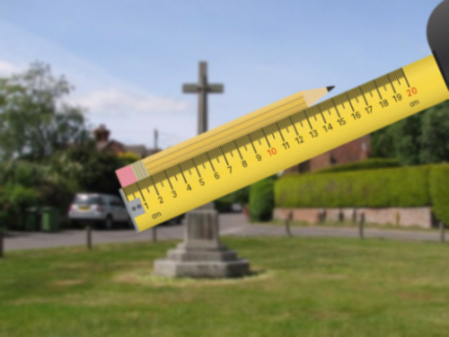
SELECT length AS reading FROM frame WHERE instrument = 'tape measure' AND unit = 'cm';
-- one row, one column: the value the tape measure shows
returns 15.5 cm
